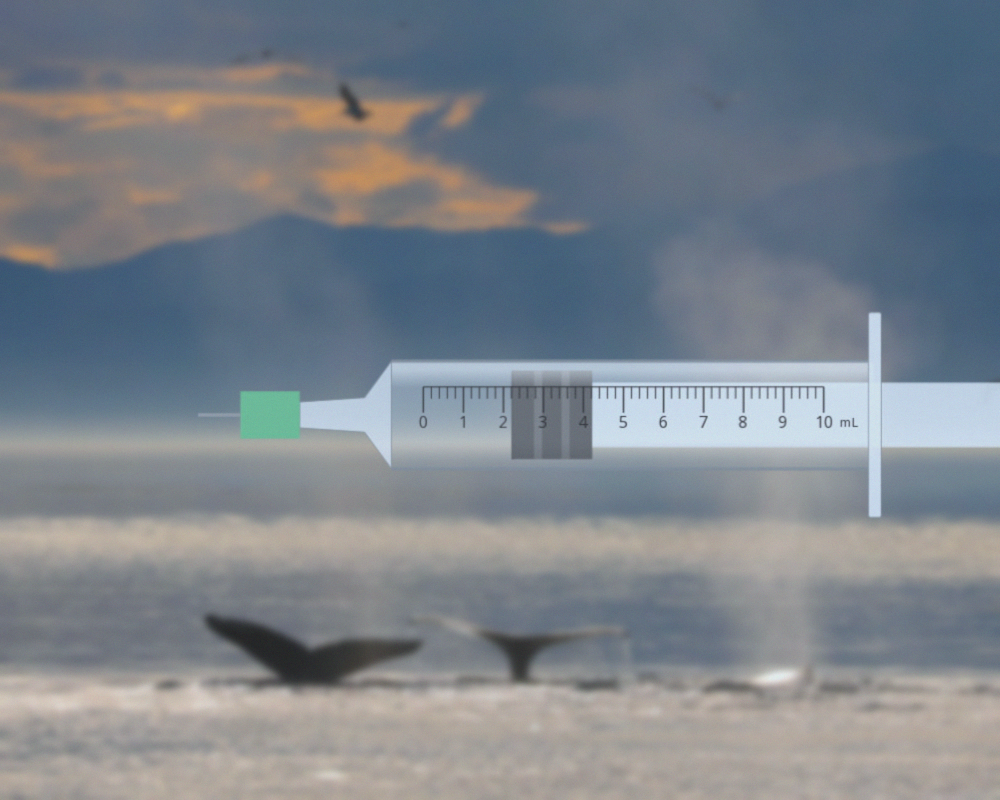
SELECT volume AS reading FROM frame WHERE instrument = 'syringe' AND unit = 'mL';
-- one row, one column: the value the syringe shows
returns 2.2 mL
